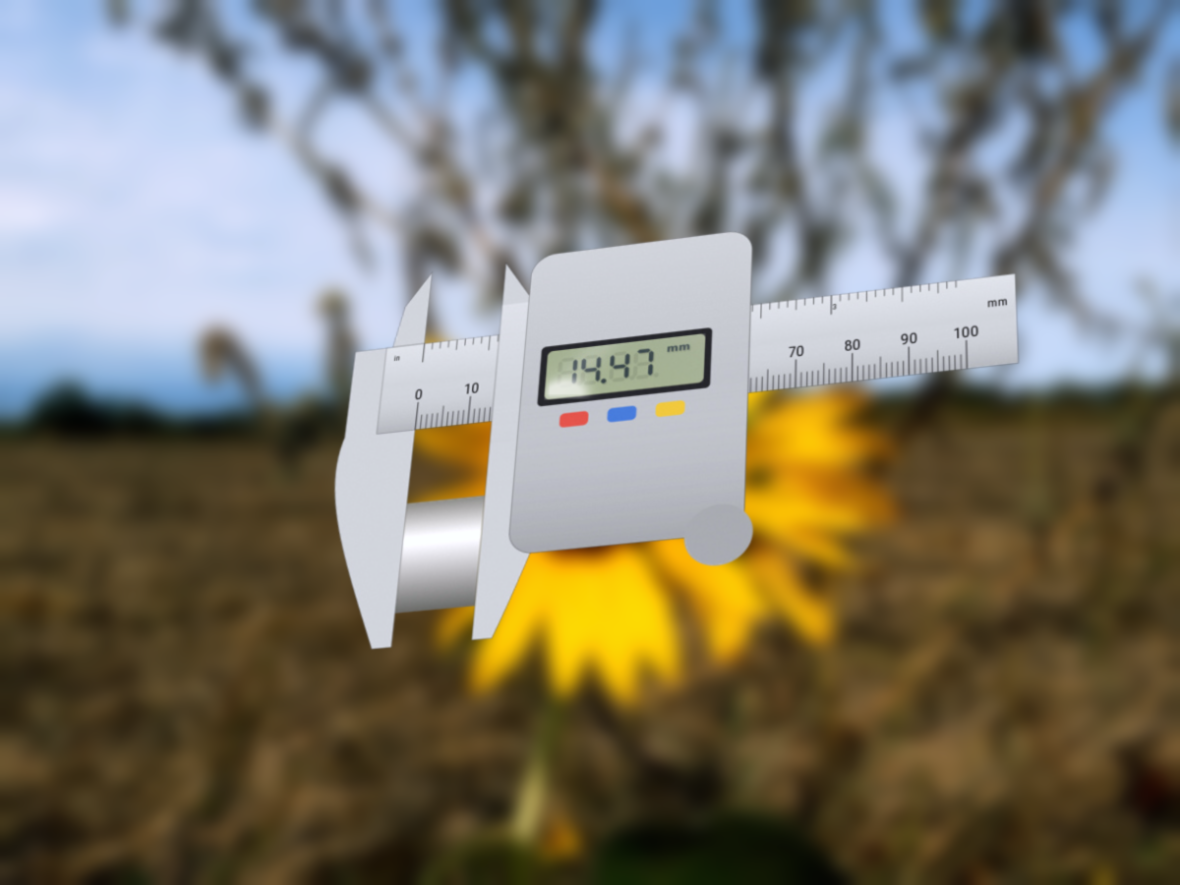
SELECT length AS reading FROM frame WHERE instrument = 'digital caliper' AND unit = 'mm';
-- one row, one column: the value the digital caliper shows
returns 14.47 mm
